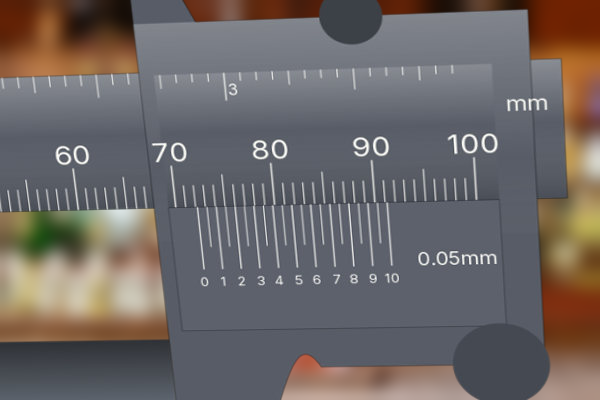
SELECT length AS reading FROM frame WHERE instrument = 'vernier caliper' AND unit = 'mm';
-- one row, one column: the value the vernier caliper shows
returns 72.2 mm
